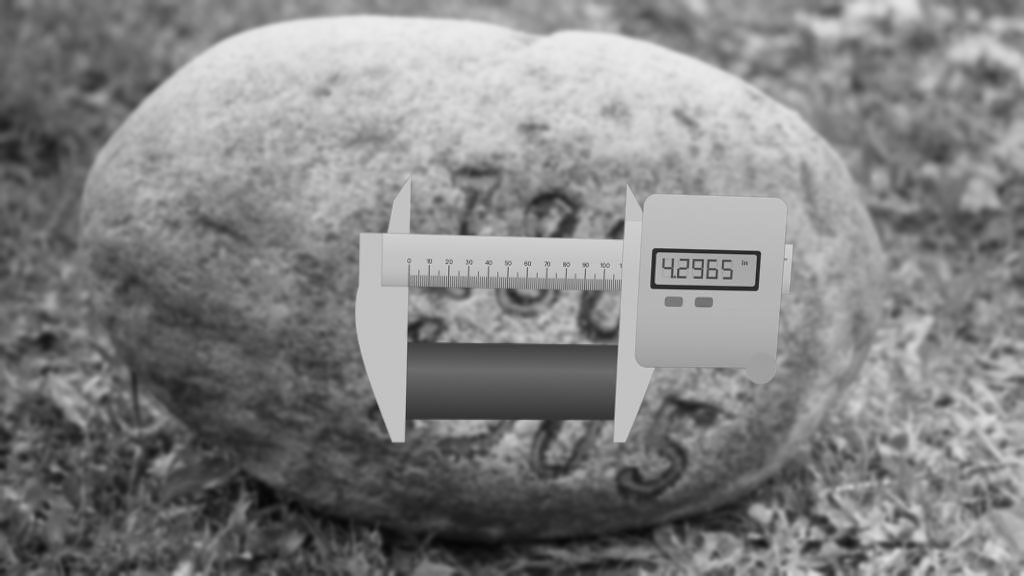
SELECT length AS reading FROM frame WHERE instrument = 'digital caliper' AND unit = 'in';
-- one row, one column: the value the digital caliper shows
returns 4.2965 in
